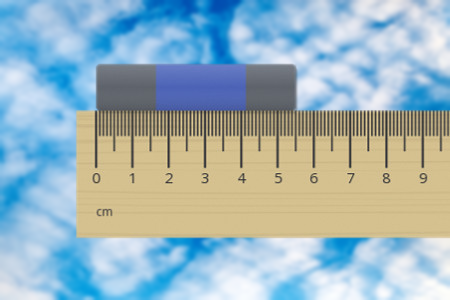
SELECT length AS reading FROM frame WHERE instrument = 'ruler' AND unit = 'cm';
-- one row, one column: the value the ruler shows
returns 5.5 cm
